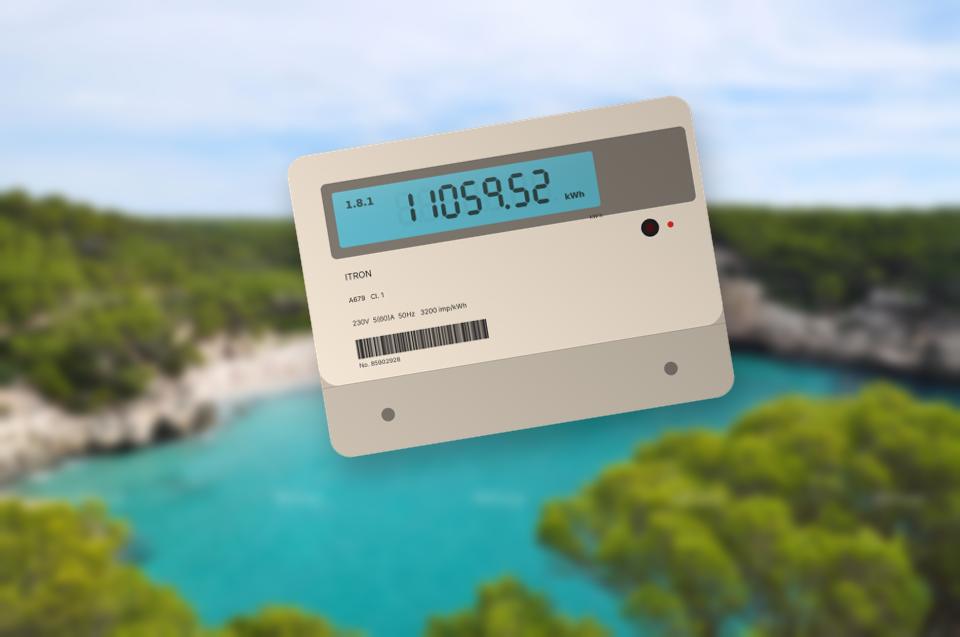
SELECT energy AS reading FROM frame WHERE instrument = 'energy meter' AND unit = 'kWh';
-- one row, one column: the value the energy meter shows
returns 11059.52 kWh
